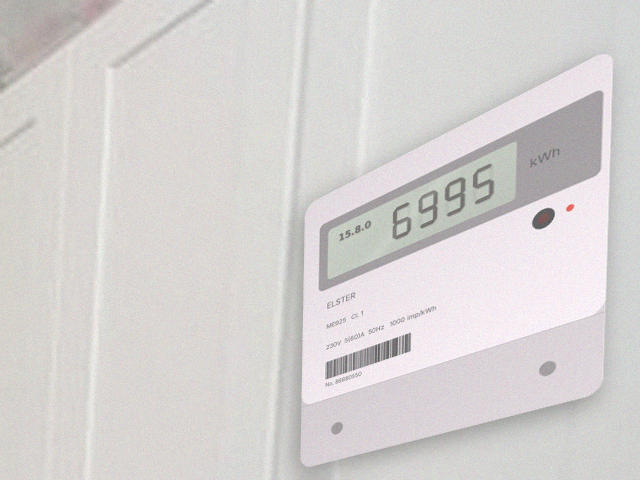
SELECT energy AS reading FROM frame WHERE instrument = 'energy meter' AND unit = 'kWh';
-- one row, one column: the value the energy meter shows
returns 6995 kWh
